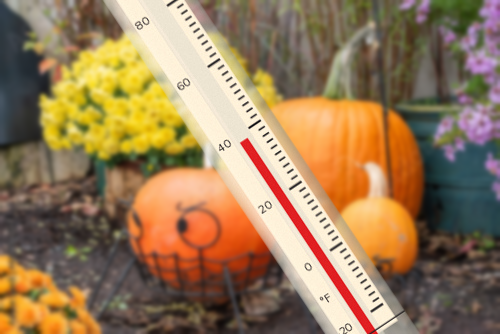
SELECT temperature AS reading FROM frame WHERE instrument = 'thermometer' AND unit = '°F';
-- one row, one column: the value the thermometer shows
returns 38 °F
